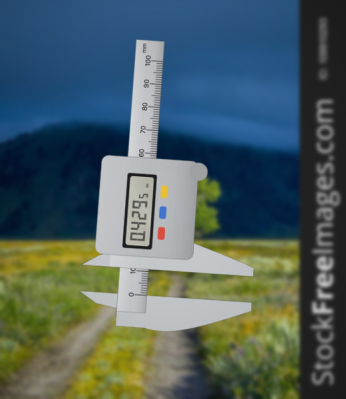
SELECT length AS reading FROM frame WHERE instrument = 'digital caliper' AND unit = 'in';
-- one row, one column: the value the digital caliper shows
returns 0.4295 in
